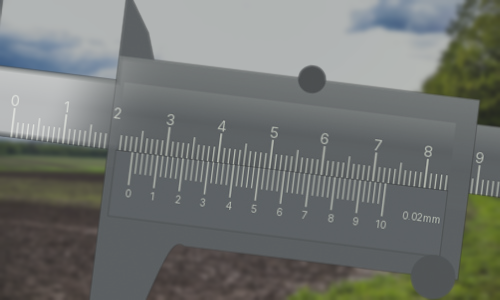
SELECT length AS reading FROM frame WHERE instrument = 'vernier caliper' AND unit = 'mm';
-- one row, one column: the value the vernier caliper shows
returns 23.5 mm
